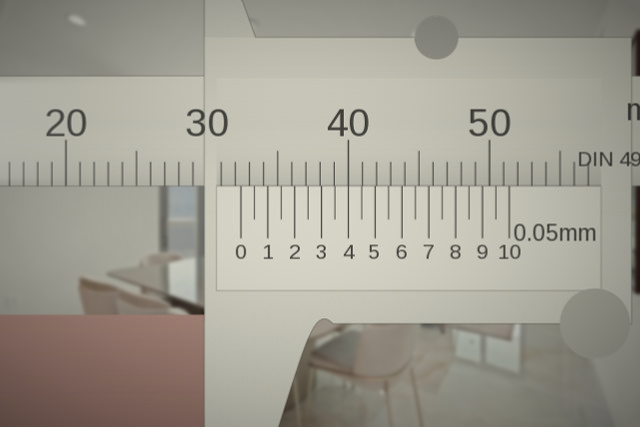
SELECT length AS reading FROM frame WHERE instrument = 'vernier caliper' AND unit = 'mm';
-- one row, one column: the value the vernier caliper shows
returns 32.4 mm
